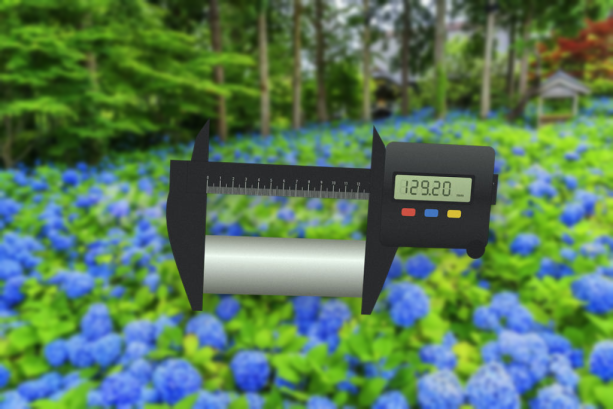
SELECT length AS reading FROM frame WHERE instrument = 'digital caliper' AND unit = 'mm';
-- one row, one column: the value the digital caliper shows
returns 129.20 mm
